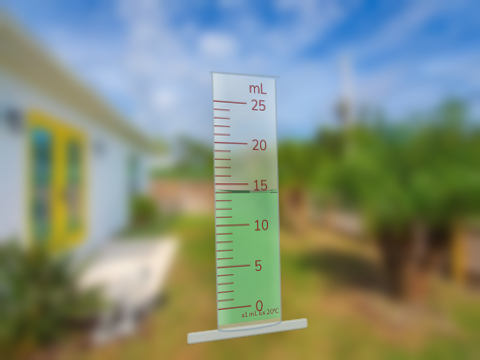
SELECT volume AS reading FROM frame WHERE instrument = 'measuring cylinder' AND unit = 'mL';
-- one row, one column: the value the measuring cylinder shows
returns 14 mL
